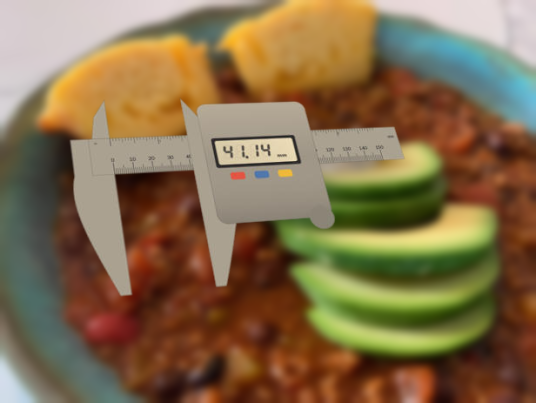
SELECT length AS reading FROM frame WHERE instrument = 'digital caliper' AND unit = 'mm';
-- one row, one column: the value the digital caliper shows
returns 41.14 mm
